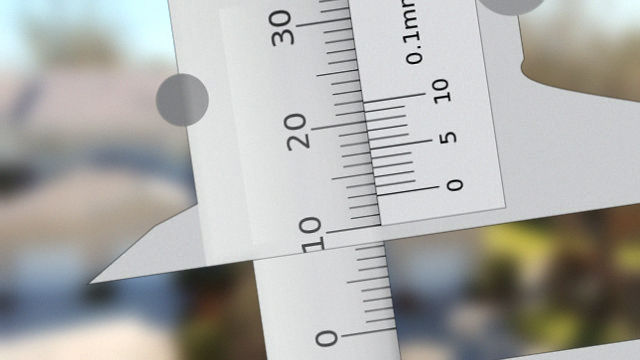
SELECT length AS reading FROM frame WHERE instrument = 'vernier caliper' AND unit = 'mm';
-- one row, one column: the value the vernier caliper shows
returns 12.8 mm
